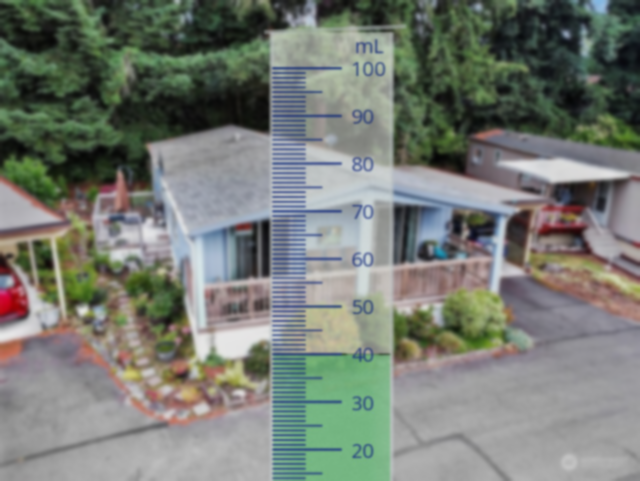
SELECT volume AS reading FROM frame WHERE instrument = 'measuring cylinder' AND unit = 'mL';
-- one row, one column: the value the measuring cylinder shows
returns 40 mL
